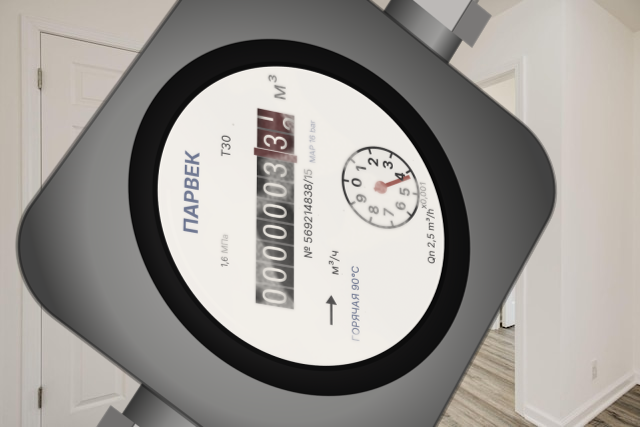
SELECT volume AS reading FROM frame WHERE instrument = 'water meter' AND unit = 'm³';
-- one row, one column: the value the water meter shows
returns 3.314 m³
